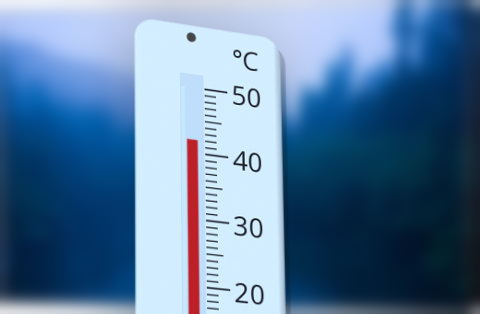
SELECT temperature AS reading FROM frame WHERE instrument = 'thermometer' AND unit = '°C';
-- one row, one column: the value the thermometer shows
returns 42 °C
